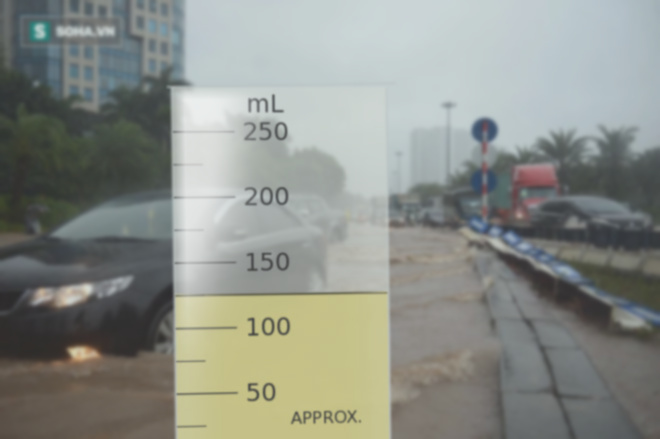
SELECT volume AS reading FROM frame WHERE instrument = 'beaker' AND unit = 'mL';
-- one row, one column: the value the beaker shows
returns 125 mL
